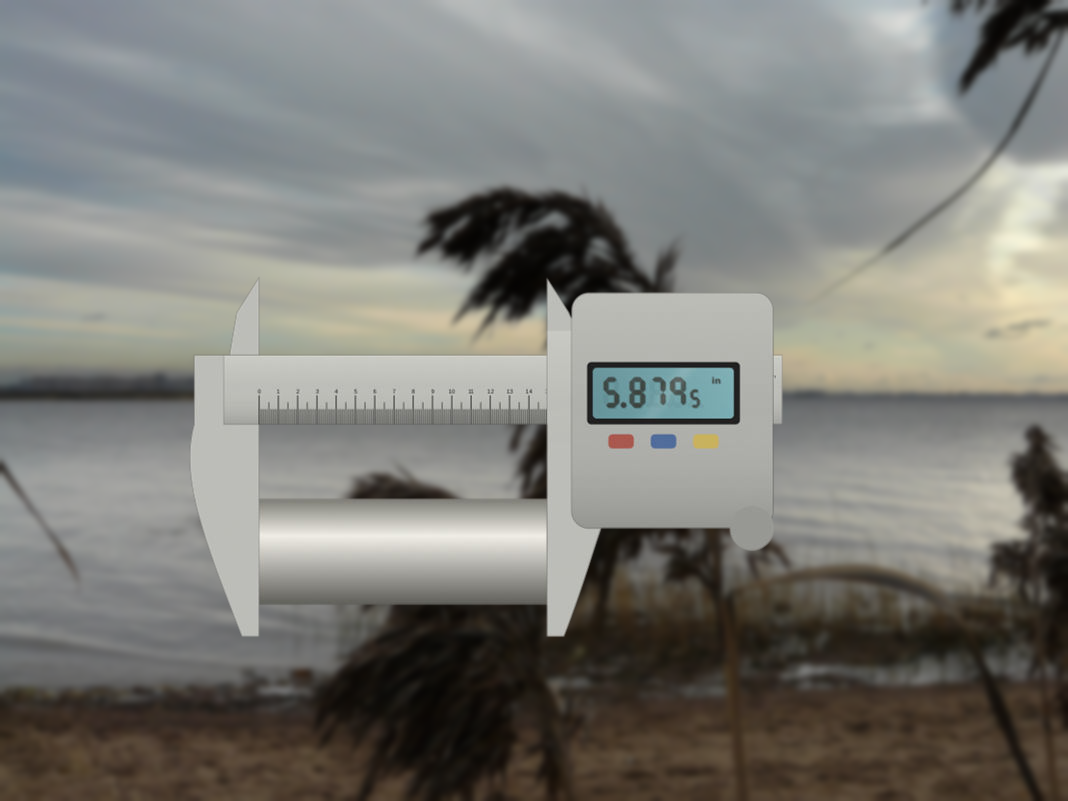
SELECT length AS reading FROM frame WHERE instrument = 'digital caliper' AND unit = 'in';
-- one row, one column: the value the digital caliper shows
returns 5.8795 in
